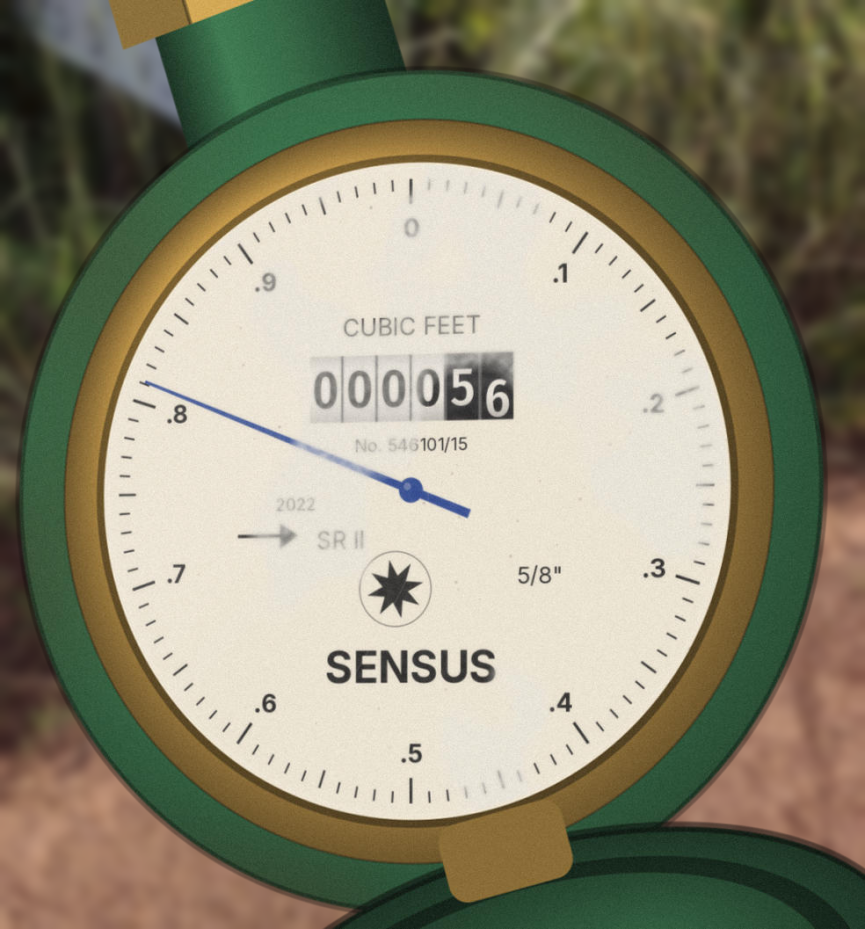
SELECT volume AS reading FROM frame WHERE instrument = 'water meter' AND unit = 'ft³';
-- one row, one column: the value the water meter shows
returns 55.81 ft³
